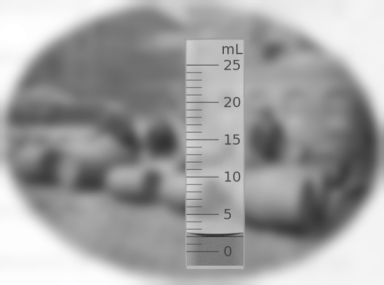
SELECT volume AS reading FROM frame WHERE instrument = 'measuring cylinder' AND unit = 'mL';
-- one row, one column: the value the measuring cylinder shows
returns 2 mL
